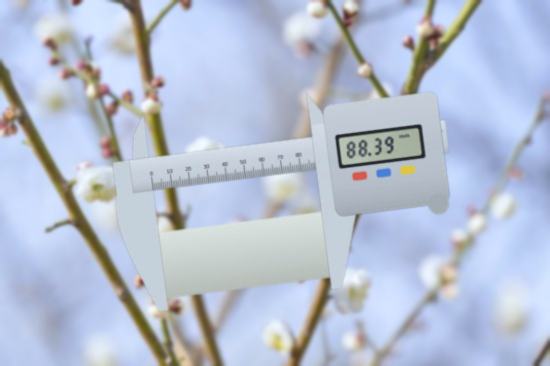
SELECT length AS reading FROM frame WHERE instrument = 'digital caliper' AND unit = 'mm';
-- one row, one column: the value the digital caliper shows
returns 88.39 mm
